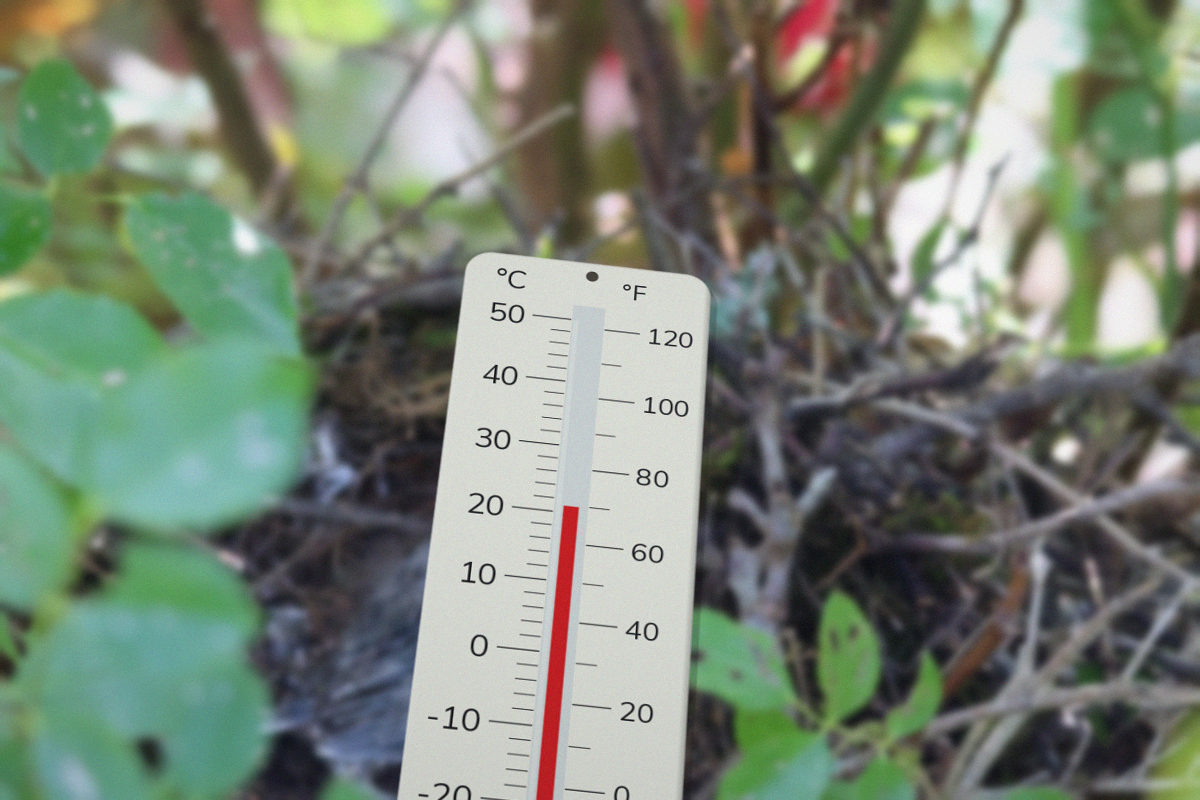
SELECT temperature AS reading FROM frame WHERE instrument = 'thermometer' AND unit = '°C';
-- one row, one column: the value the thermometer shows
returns 21 °C
